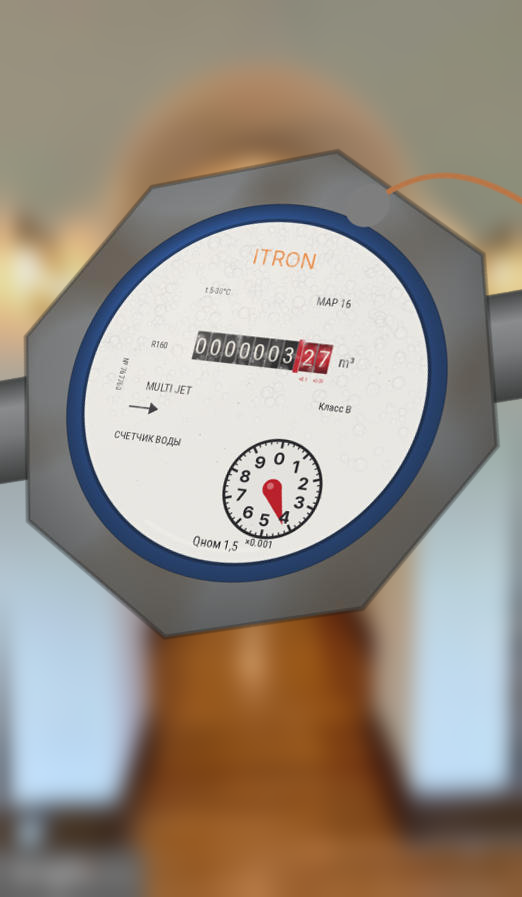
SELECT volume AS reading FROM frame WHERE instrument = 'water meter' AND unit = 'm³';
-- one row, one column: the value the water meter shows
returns 3.274 m³
